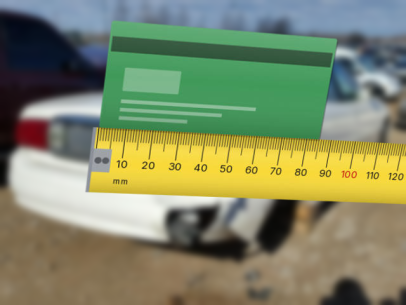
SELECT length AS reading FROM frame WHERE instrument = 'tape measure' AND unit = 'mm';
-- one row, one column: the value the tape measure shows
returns 85 mm
